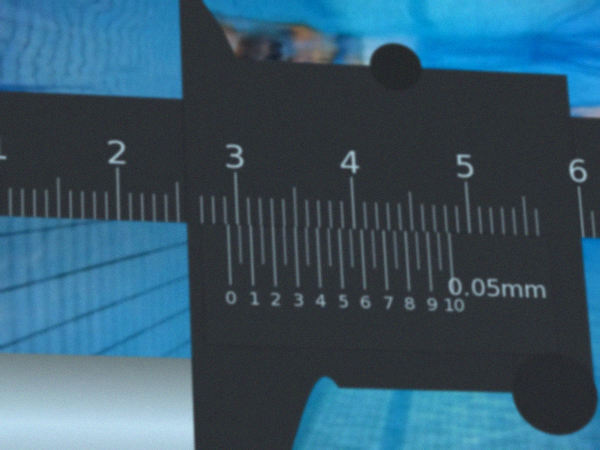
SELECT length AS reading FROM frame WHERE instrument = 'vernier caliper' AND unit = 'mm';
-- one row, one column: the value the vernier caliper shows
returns 29.2 mm
